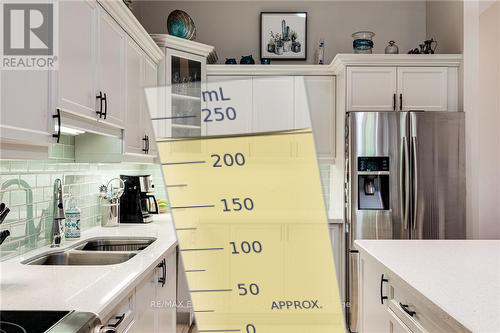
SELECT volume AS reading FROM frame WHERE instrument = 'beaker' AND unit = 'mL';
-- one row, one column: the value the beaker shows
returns 225 mL
